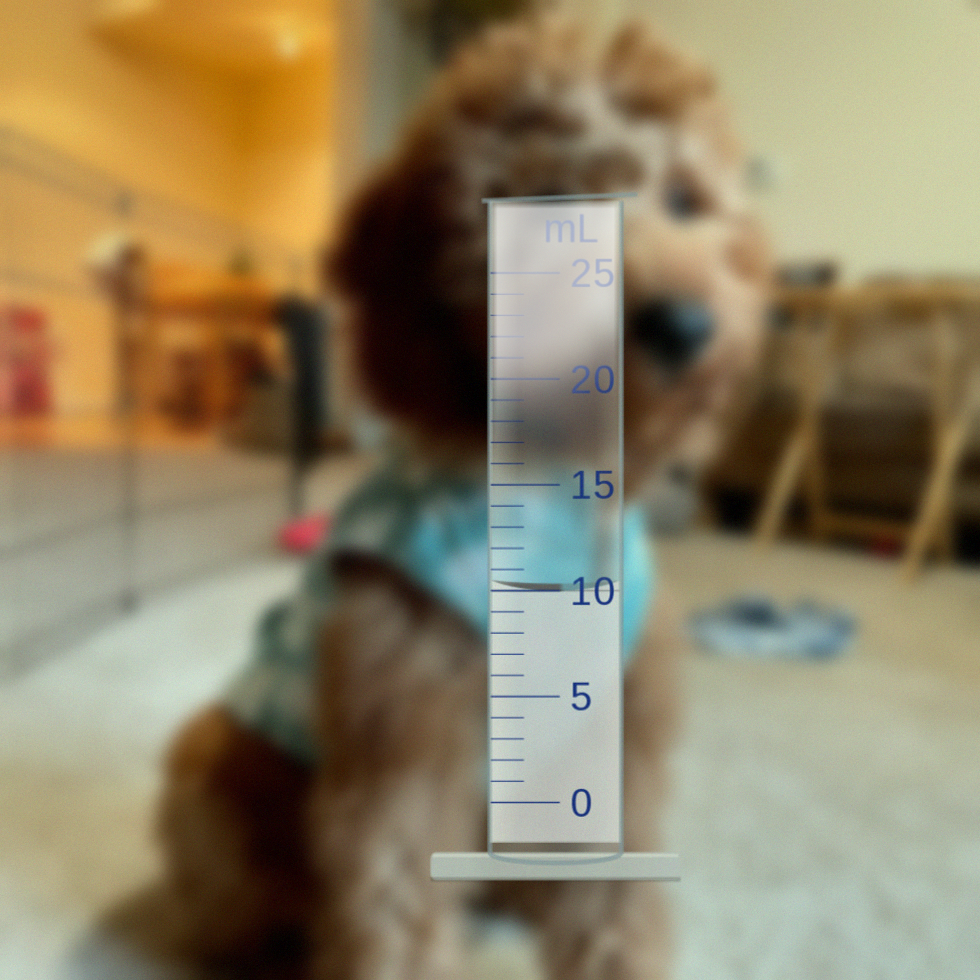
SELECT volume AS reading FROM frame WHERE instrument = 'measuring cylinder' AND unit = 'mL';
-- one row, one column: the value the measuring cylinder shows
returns 10 mL
